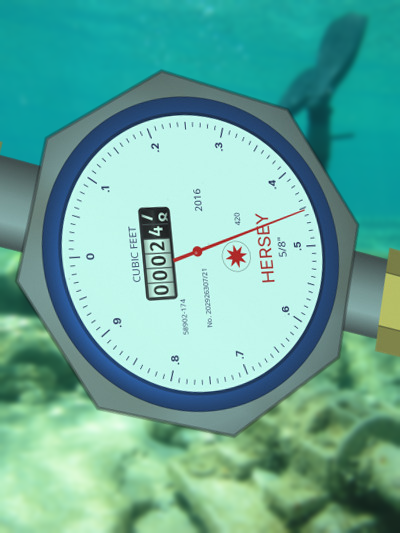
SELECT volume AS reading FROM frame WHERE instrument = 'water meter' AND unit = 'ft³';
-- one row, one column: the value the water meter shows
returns 247.45 ft³
